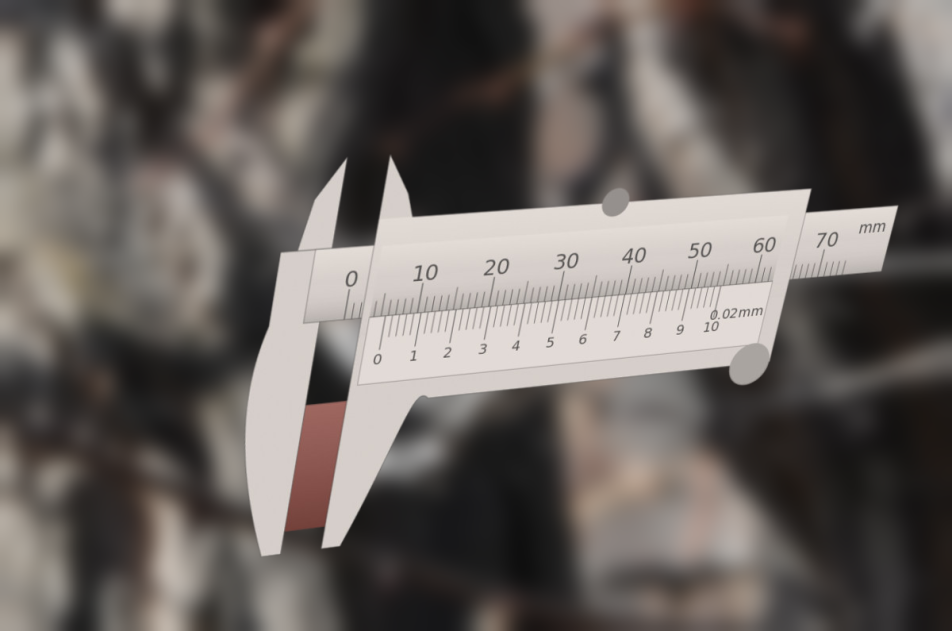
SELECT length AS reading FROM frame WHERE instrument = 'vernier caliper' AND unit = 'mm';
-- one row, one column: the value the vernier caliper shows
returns 5.6 mm
